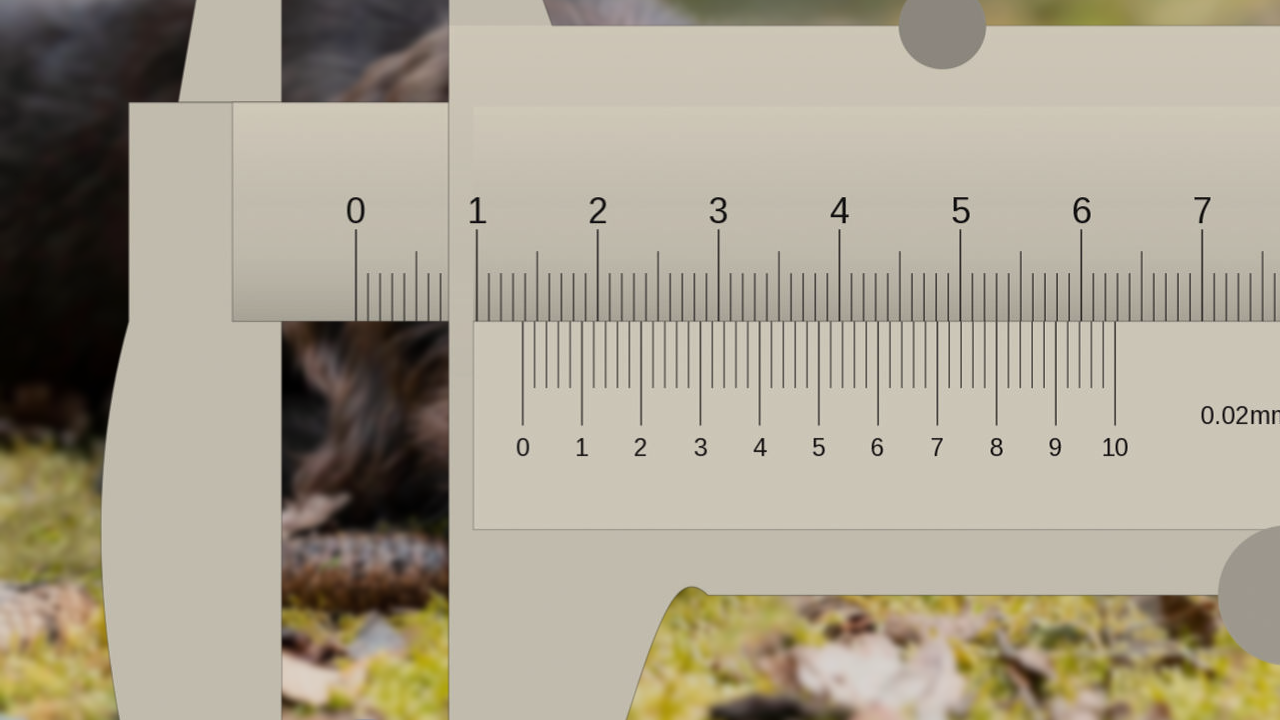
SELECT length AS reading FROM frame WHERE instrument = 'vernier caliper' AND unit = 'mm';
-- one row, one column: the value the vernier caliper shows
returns 13.8 mm
